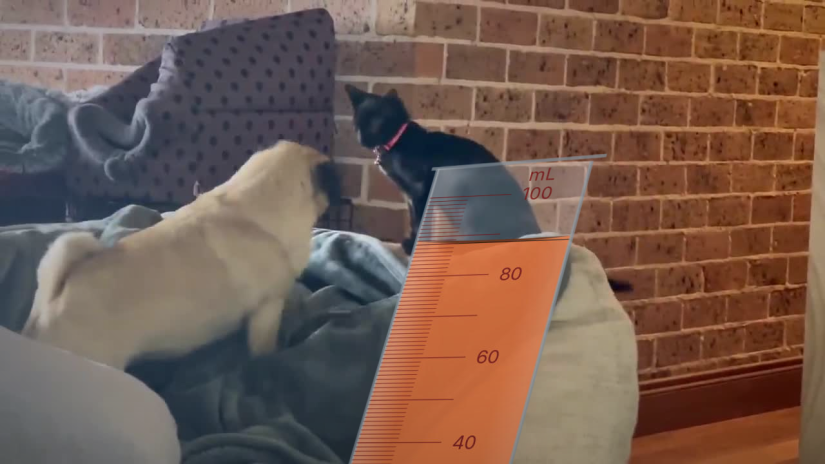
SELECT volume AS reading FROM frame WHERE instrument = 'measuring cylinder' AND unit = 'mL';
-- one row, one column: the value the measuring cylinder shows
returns 88 mL
